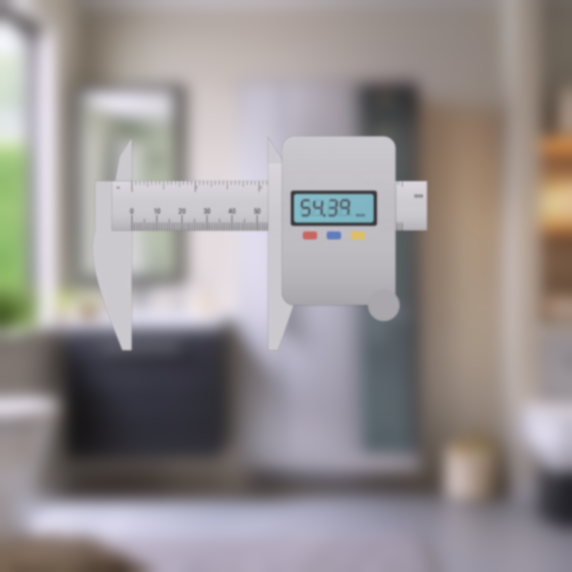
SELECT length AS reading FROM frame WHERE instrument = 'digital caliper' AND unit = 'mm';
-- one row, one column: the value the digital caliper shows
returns 54.39 mm
